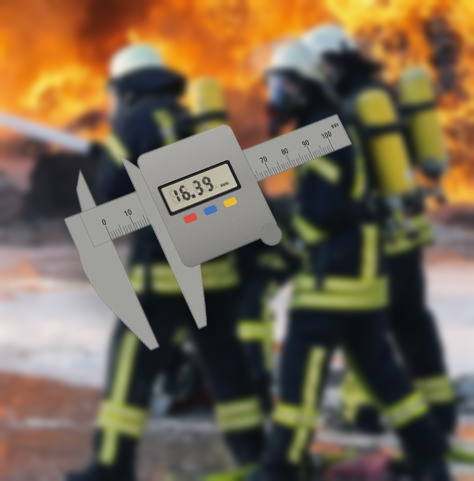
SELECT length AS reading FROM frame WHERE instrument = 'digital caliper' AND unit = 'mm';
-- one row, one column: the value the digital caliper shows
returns 16.39 mm
